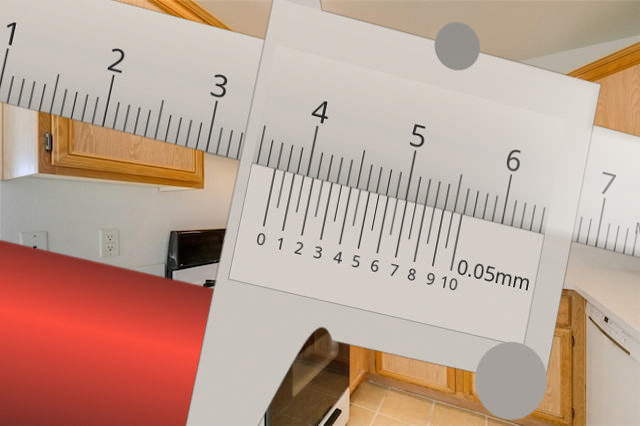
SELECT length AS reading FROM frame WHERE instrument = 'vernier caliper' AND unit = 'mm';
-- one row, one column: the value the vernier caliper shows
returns 36.8 mm
